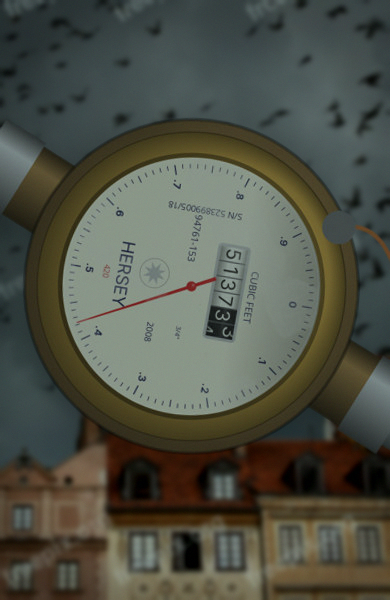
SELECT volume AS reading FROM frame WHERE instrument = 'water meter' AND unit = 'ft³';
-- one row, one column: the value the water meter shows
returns 513733.42 ft³
